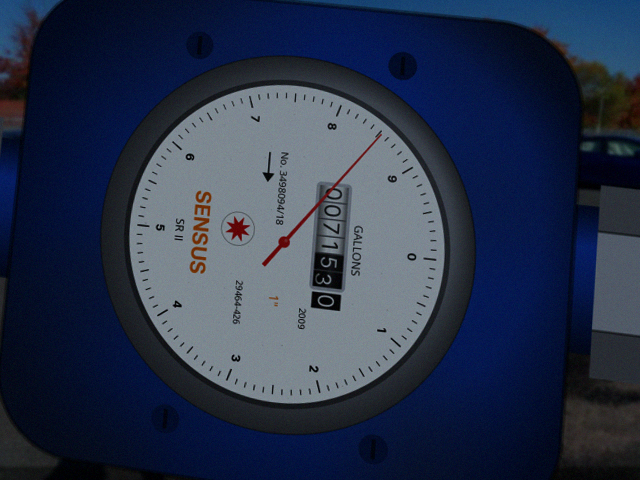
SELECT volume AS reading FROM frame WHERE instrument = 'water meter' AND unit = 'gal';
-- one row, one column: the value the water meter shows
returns 71528.5 gal
